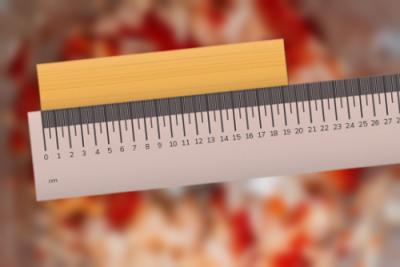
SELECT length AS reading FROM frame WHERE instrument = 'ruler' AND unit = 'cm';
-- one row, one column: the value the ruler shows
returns 19.5 cm
